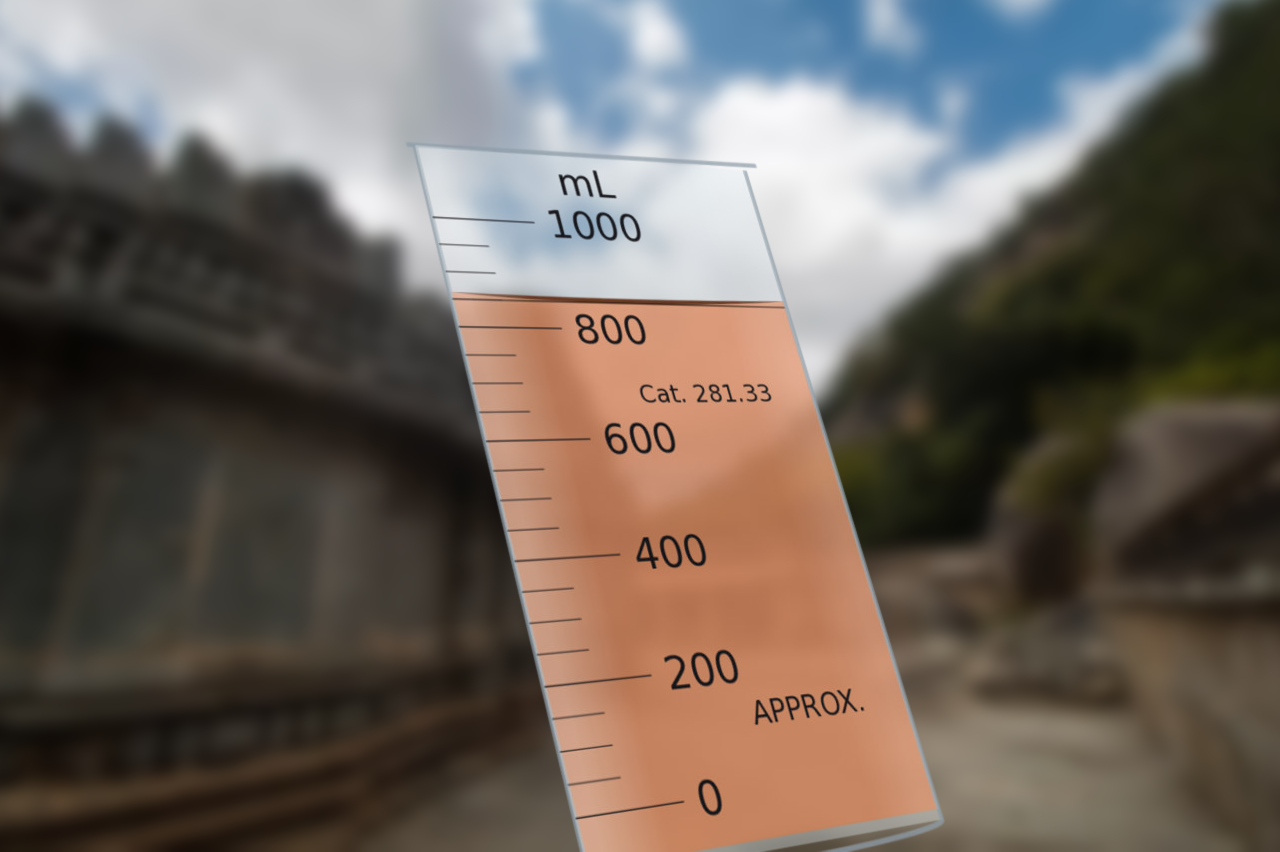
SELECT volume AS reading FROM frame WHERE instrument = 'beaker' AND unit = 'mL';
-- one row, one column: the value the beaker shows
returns 850 mL
